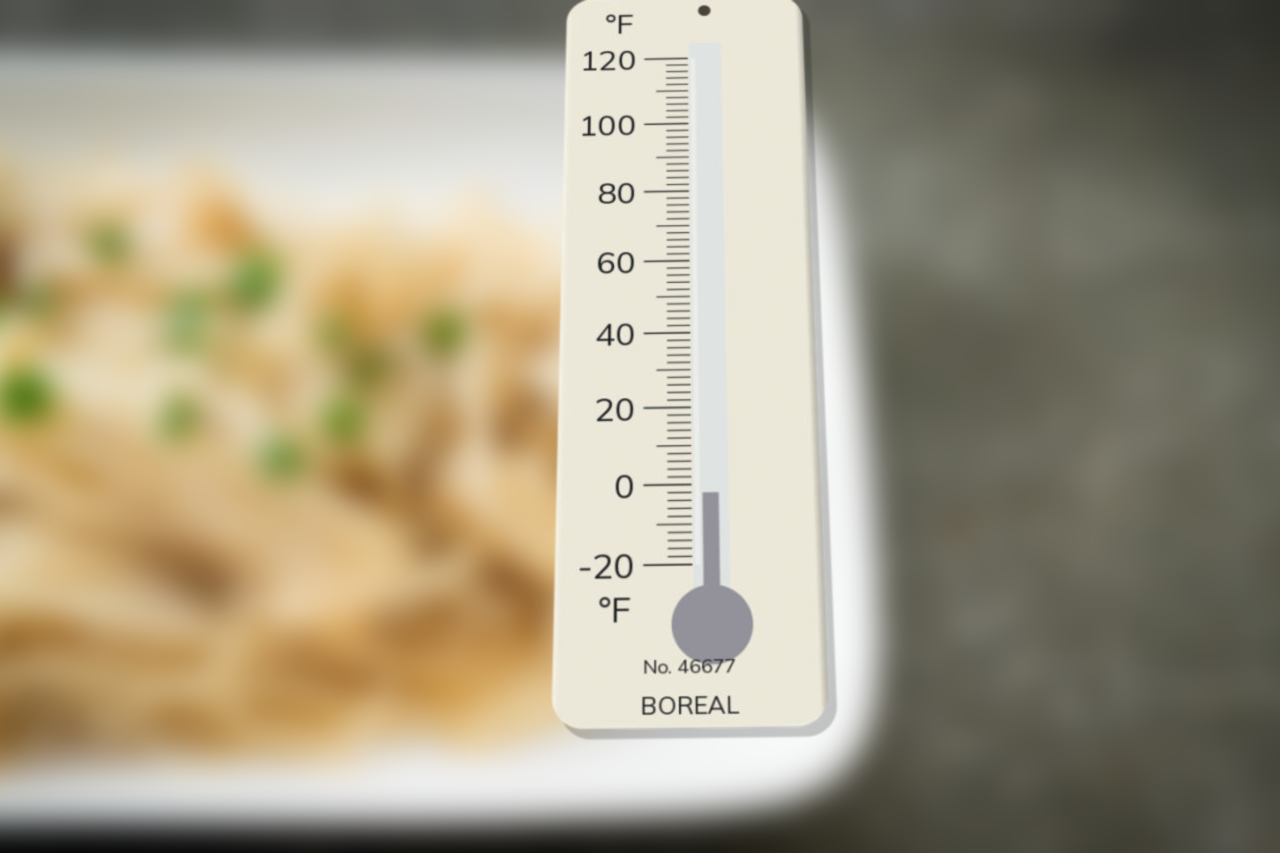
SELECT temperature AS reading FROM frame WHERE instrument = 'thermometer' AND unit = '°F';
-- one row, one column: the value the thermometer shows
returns -2 °F
